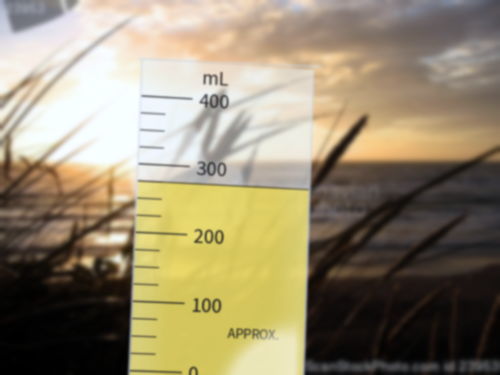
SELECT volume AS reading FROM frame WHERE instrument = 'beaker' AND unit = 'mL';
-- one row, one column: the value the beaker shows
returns 275 mL
